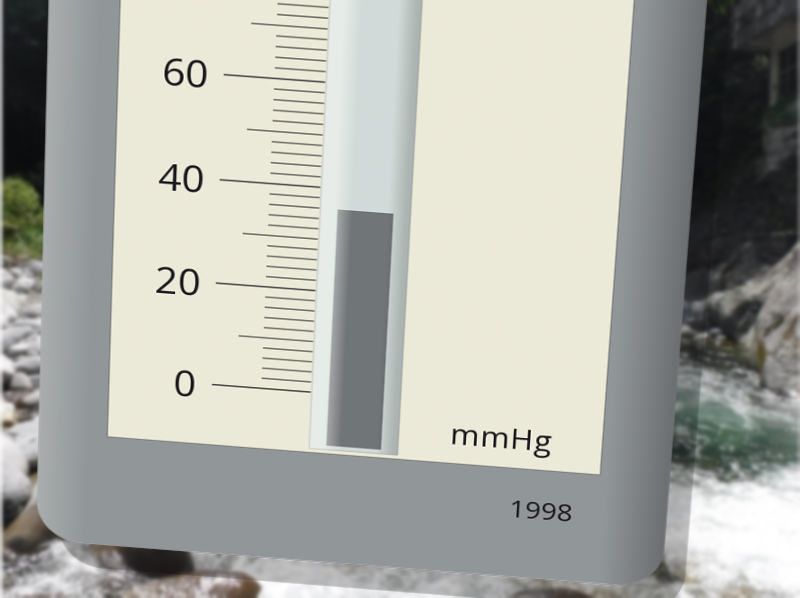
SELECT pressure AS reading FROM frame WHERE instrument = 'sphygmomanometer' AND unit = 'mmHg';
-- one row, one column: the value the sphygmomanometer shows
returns 36 mmHg
